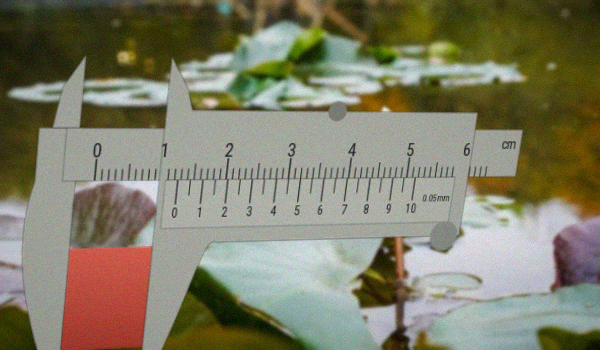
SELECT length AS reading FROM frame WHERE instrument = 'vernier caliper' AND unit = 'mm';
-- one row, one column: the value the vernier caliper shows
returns 12.5 mm
